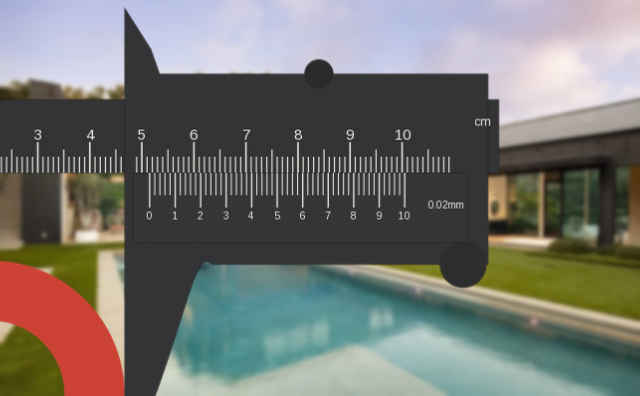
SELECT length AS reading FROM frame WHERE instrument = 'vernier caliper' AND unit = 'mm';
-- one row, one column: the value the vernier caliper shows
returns 51.5 mm
